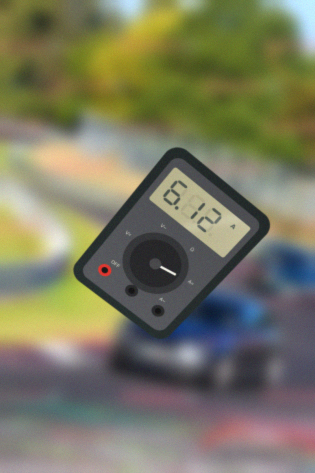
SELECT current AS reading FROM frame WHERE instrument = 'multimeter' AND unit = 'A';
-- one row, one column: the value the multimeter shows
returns 6.12 A
